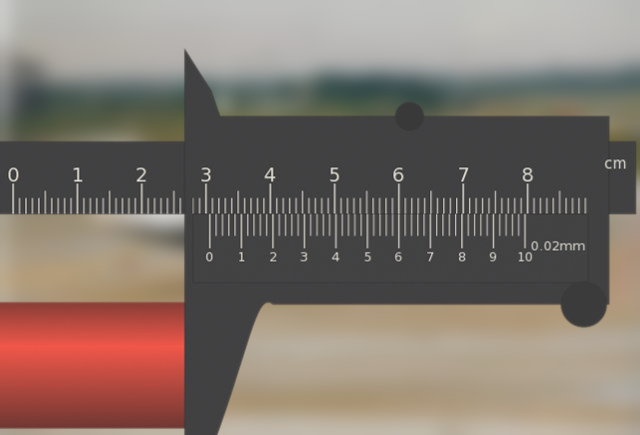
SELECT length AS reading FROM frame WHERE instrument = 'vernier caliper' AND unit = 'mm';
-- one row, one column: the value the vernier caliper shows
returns 30.6 mm
